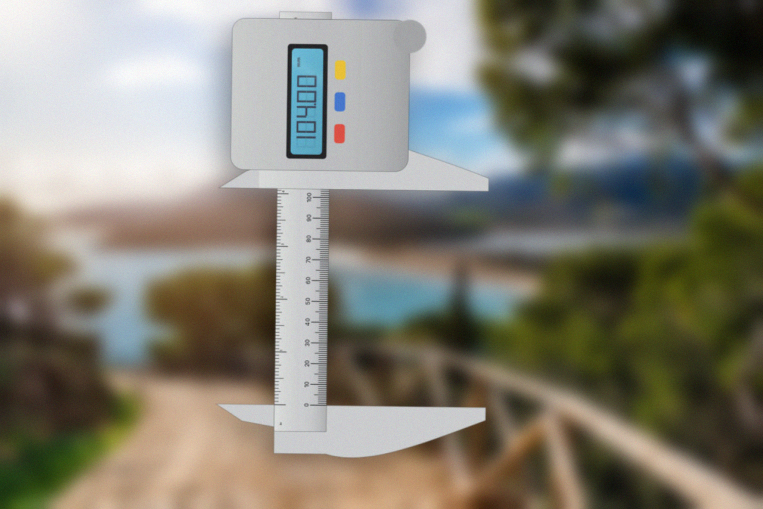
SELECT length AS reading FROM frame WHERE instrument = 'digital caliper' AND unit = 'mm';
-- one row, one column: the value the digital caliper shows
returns 104.00 mm
